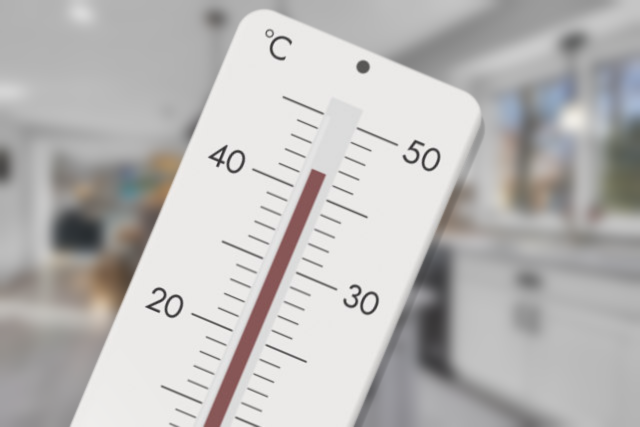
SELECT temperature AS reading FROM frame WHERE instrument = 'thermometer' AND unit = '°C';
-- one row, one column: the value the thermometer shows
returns 43 °C
